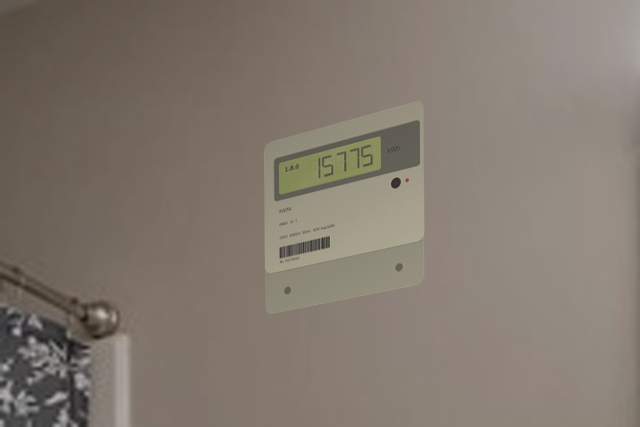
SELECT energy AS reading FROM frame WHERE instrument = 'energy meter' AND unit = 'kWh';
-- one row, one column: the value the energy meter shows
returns 15775 kWh
